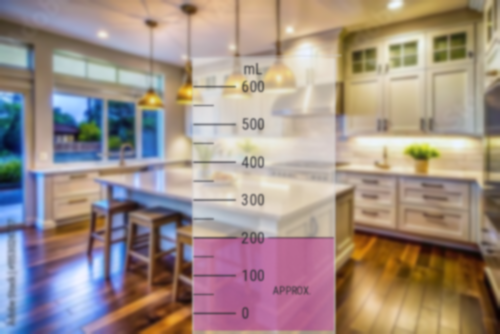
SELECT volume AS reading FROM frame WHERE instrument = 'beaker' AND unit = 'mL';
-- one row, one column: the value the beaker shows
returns 200 mL
